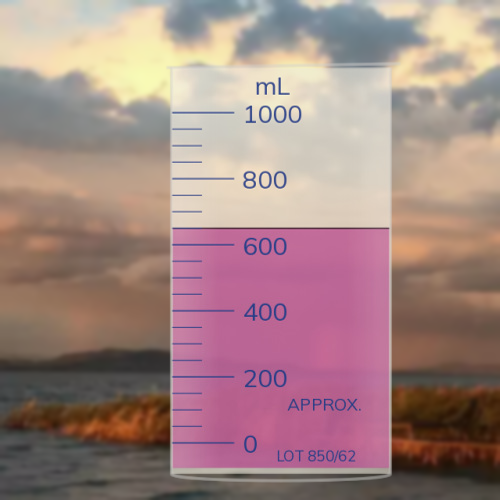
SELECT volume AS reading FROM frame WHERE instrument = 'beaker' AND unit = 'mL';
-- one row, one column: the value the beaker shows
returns 650 mL
